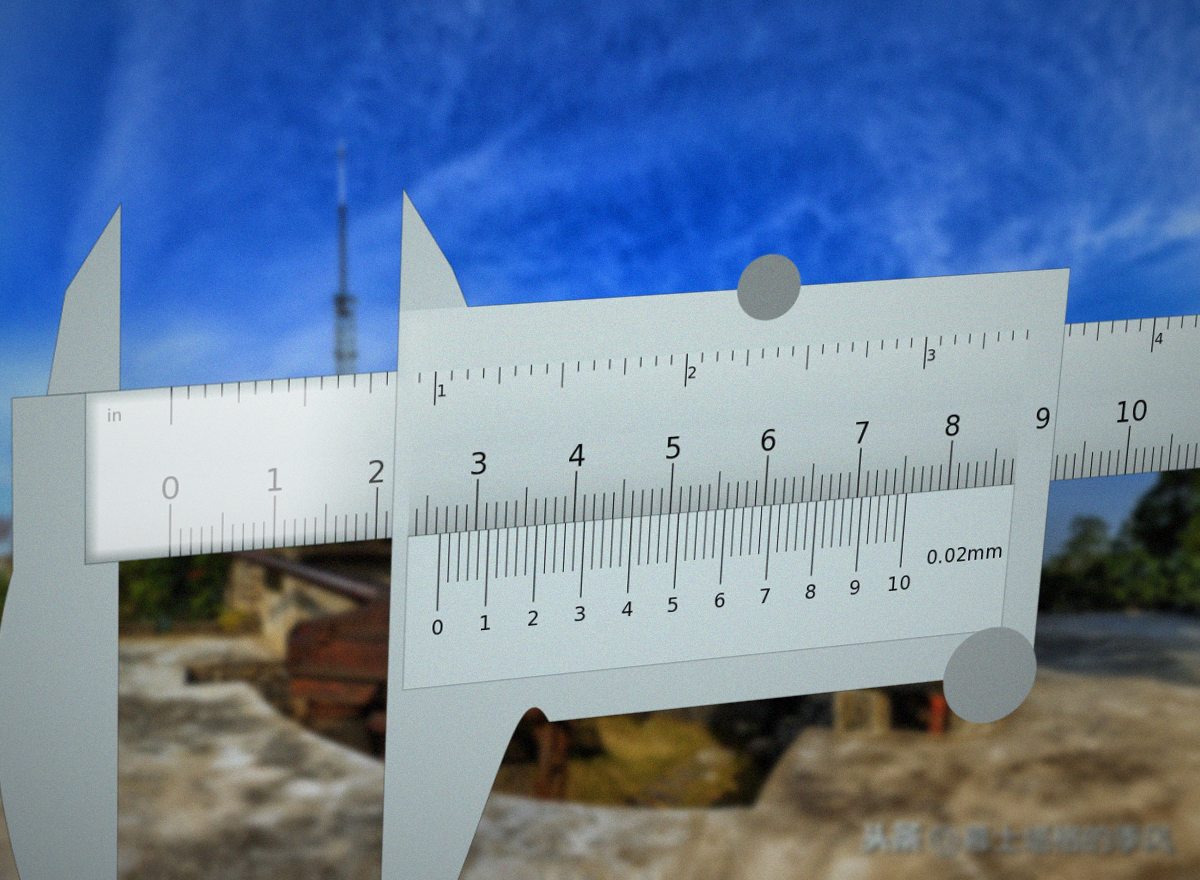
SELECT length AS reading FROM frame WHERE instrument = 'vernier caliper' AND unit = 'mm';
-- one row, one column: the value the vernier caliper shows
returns 26.4 mm
